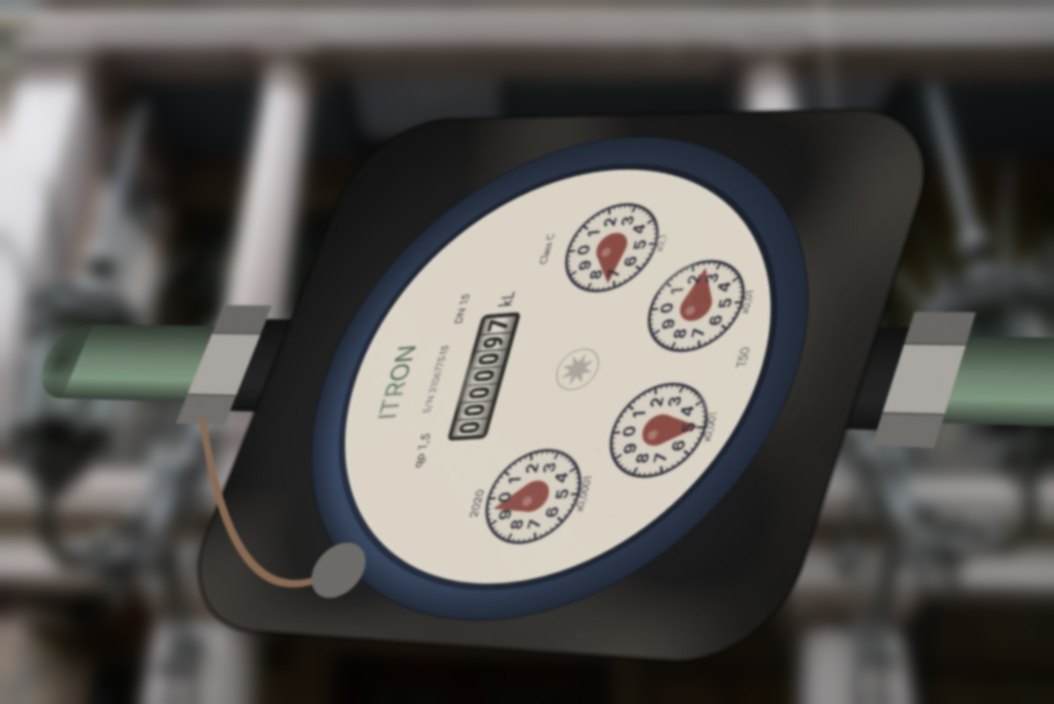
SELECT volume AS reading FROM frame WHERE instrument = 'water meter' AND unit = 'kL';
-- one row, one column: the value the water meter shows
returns 97.7249 kL
